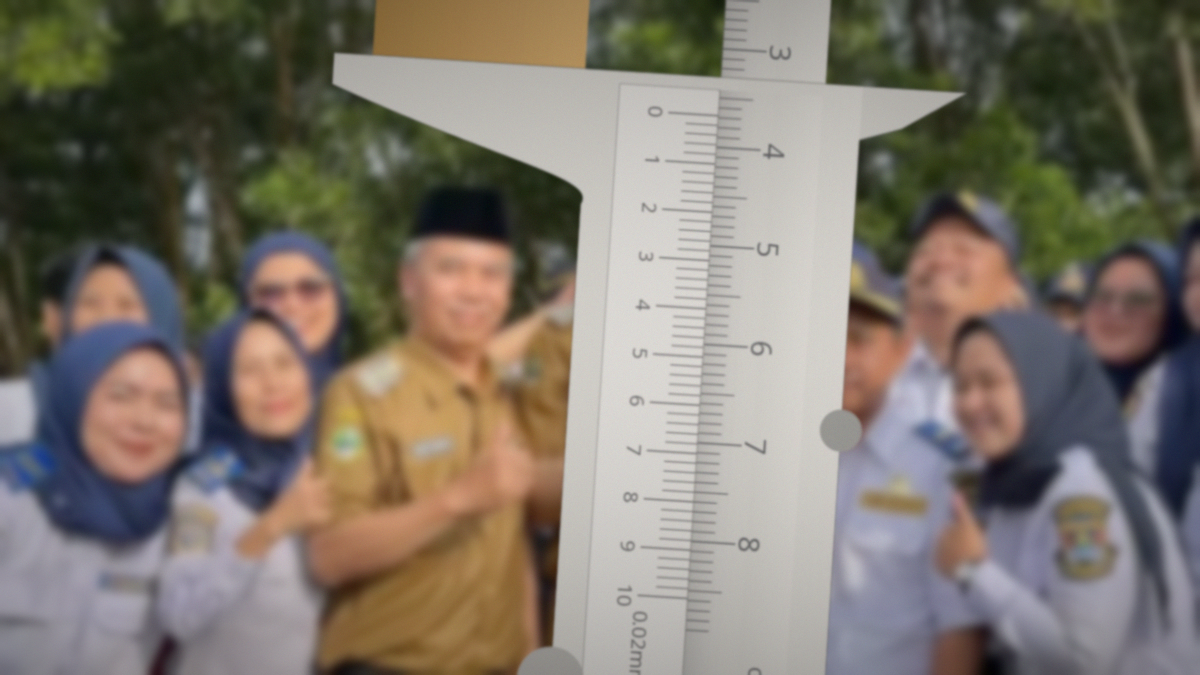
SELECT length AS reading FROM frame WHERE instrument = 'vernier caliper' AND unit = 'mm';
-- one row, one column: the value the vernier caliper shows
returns 36.8 mm
